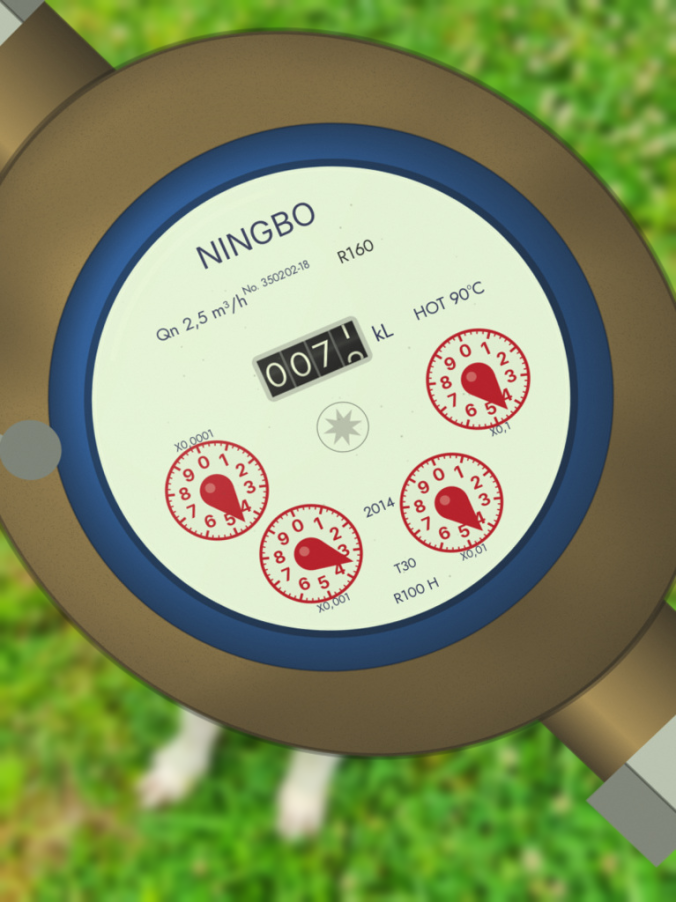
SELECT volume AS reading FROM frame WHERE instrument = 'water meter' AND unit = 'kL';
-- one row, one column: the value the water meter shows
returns 71.4434 kL
